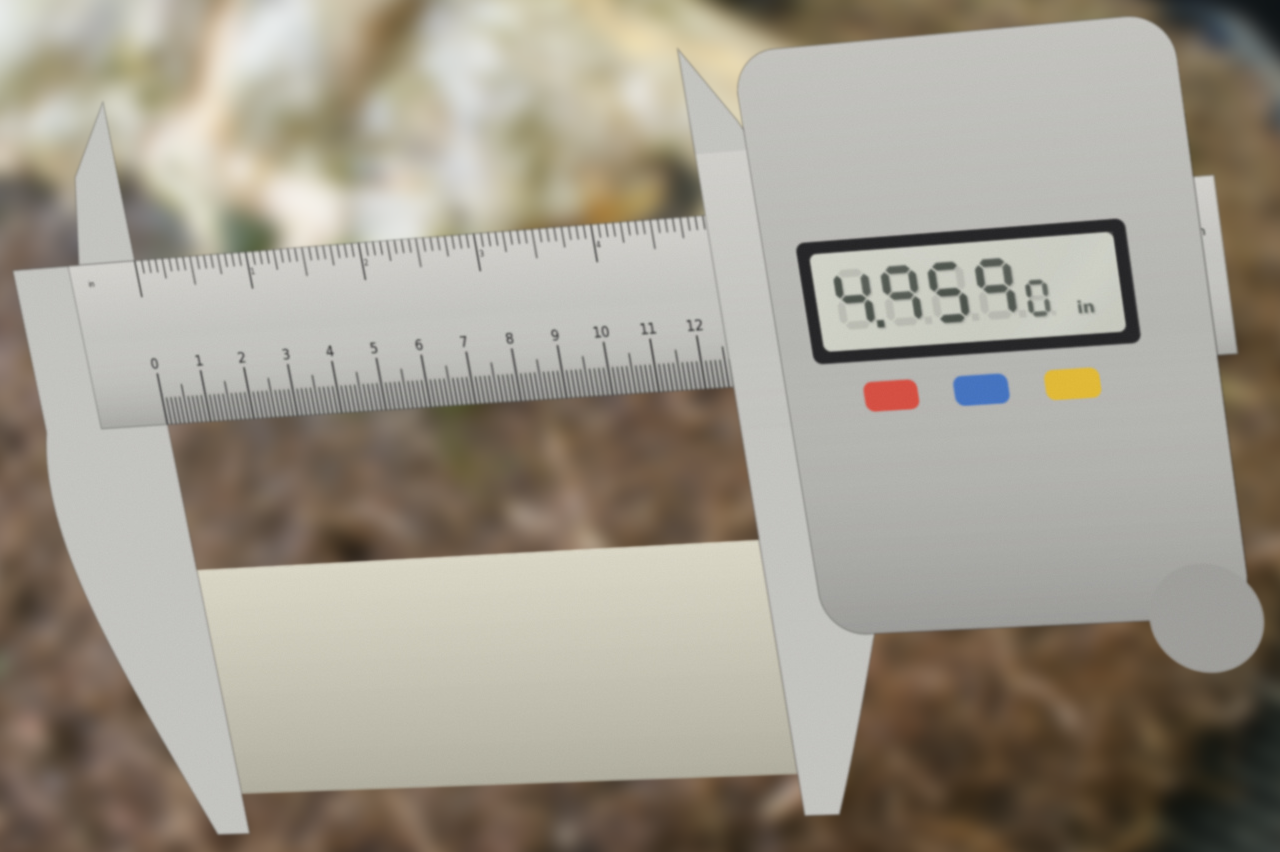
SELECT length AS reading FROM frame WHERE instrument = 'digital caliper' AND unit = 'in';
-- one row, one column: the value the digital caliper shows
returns 4.9590 in
